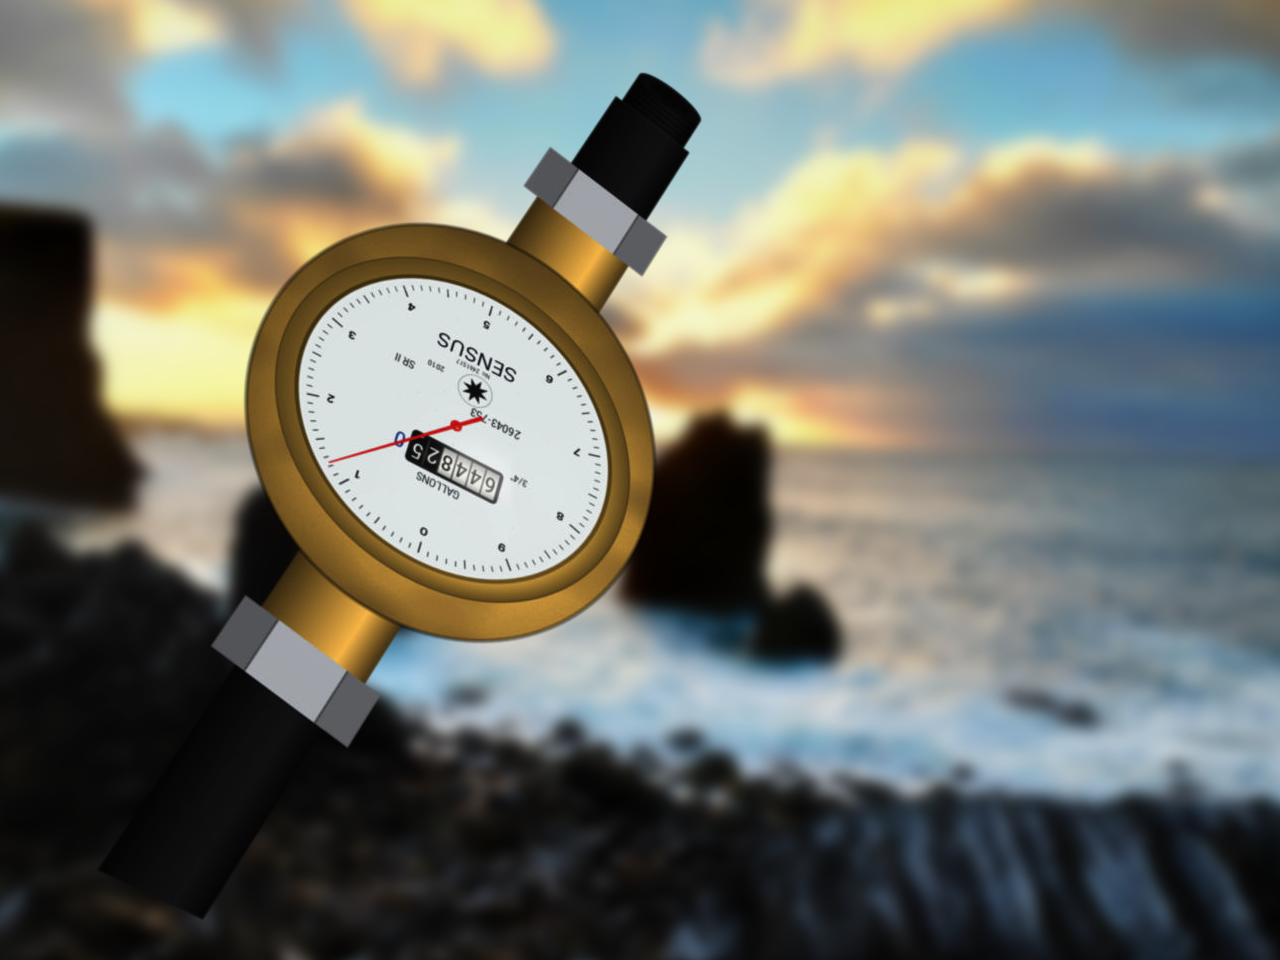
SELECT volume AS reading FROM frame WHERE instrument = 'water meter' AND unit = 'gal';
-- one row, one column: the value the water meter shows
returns 6448251.2 gal
